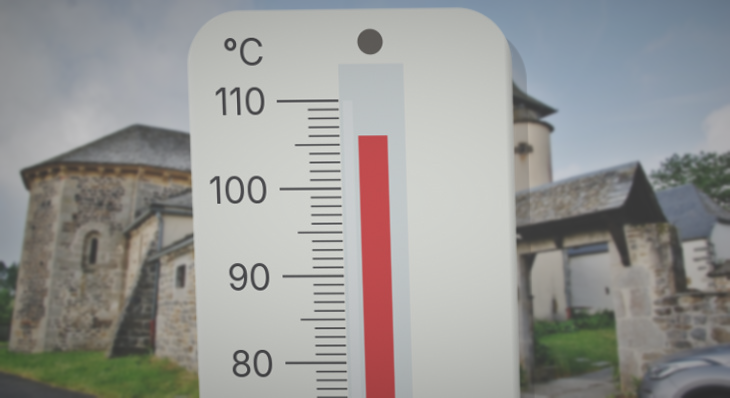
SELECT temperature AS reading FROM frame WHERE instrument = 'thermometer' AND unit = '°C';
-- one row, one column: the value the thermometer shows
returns 106 °C
